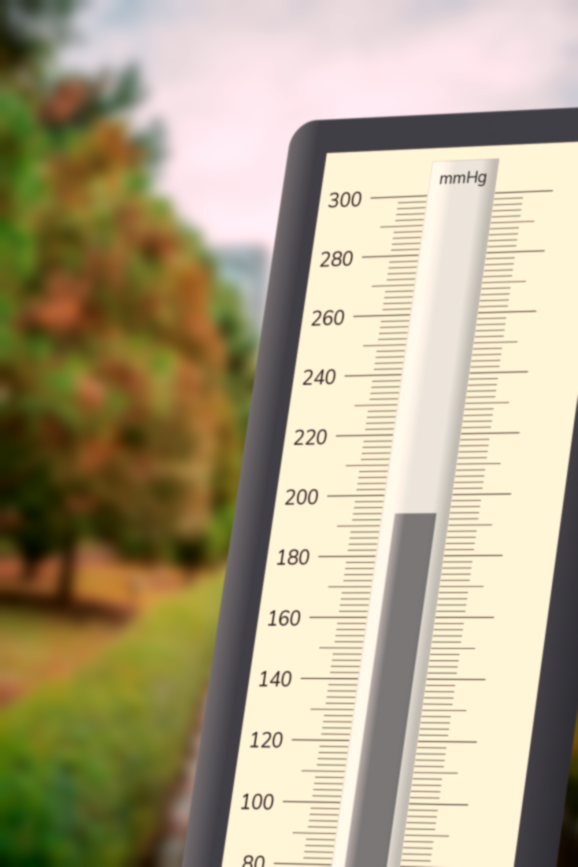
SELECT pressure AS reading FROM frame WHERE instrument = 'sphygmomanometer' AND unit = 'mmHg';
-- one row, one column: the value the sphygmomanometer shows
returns 194 mmHg
